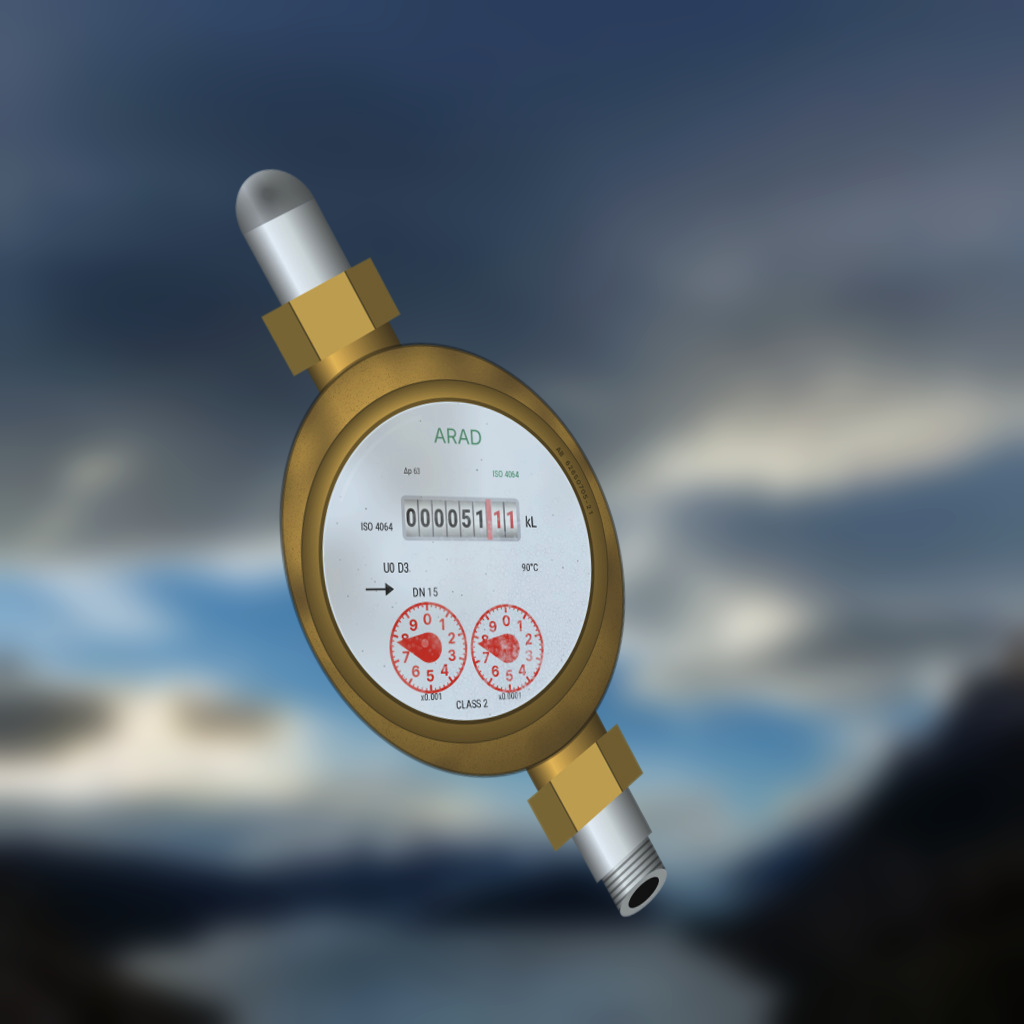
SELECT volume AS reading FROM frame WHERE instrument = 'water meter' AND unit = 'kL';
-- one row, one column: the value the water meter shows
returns 51.1177 kL
